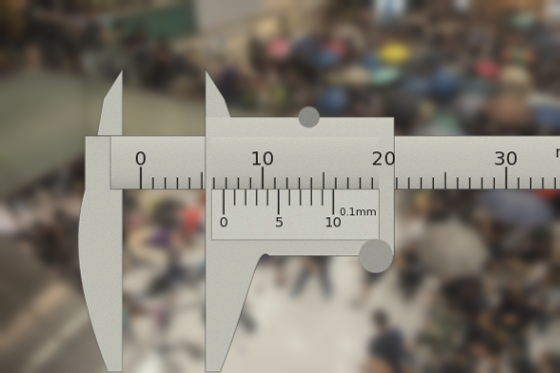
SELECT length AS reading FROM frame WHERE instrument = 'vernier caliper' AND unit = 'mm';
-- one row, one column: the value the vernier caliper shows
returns 6.8 mm
